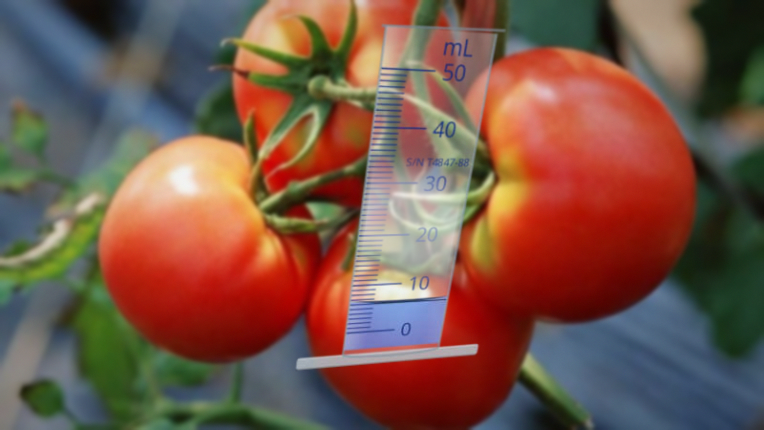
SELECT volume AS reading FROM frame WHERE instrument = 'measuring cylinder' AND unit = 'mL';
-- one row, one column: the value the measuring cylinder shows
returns 6 mL
